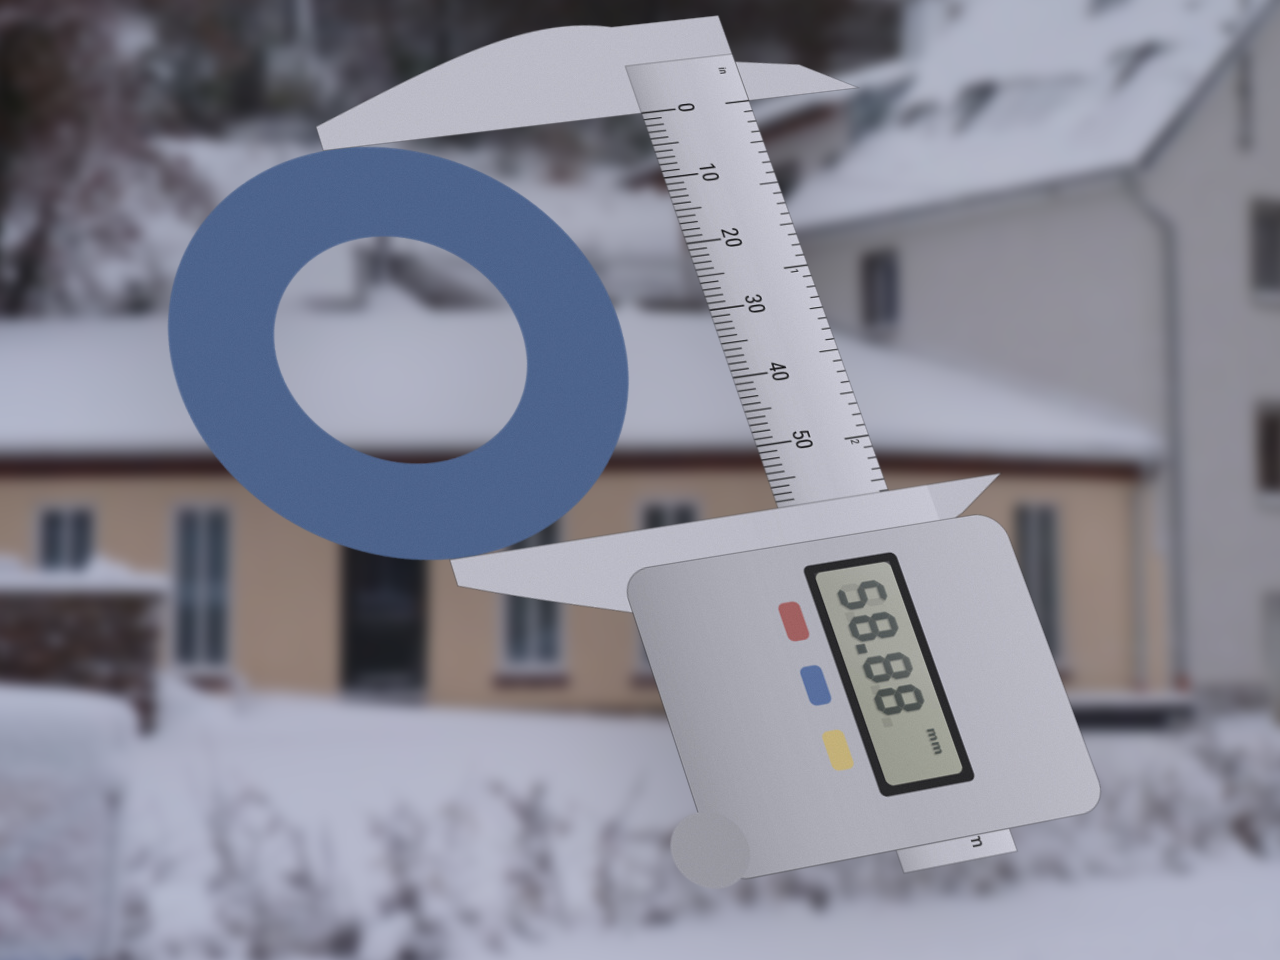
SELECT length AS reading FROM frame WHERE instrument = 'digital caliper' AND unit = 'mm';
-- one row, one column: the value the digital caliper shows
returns 58.88 mm
